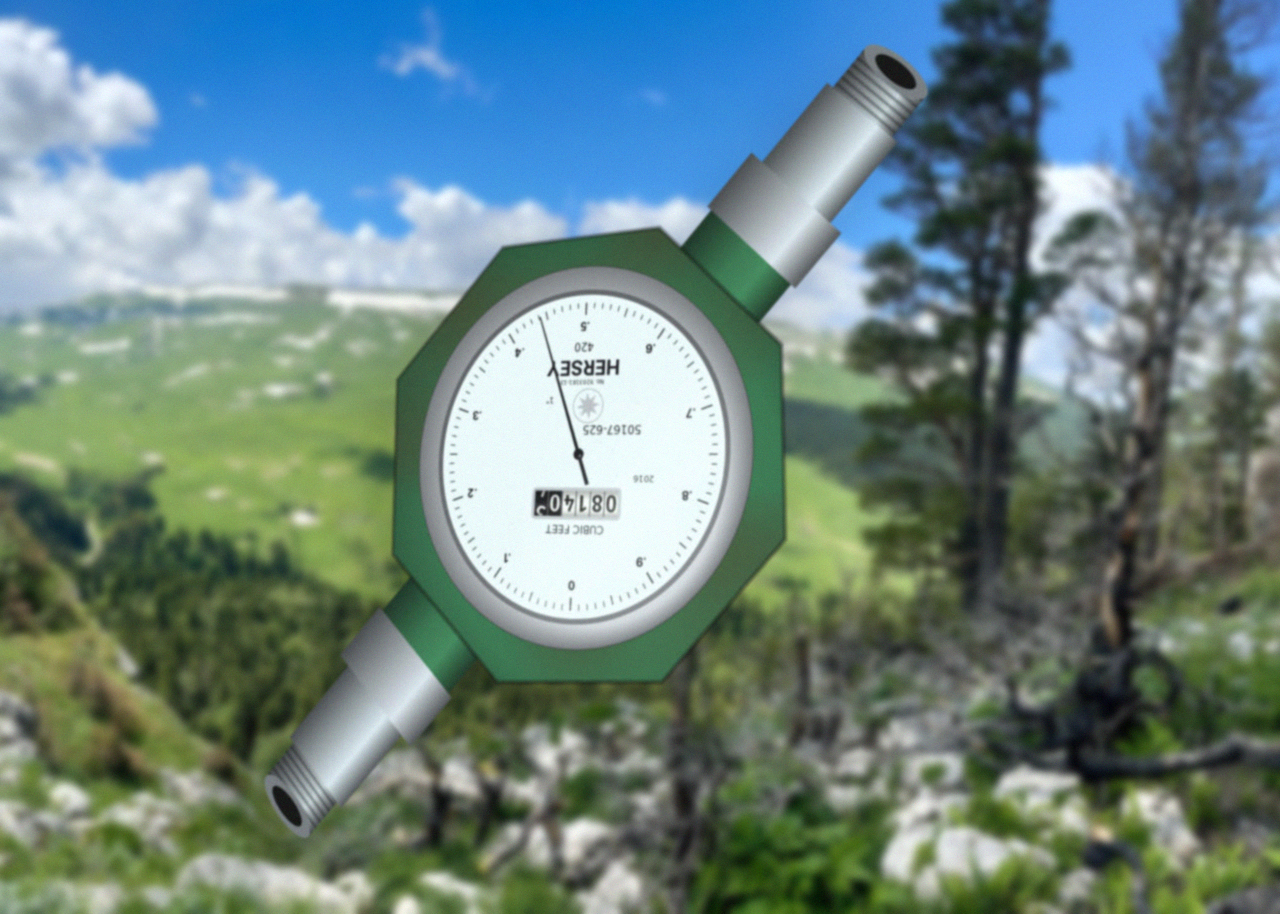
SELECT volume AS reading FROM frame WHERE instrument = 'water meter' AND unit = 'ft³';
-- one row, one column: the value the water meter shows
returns 81403.44 ft³
